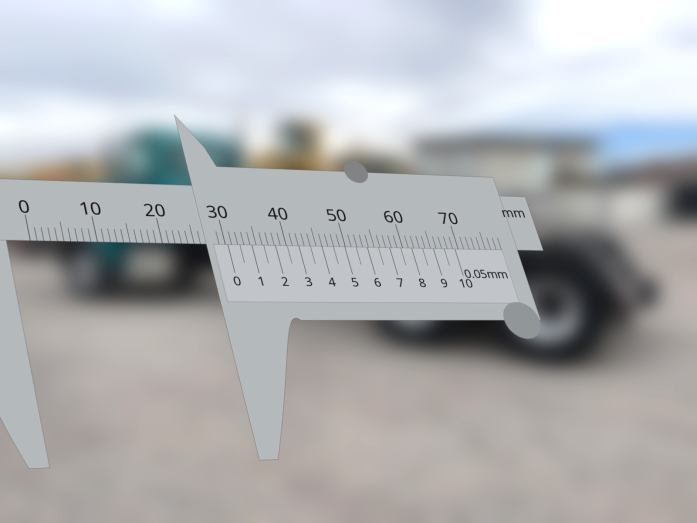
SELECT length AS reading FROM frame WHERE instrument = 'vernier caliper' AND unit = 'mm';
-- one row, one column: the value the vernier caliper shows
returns 30.4 mm
